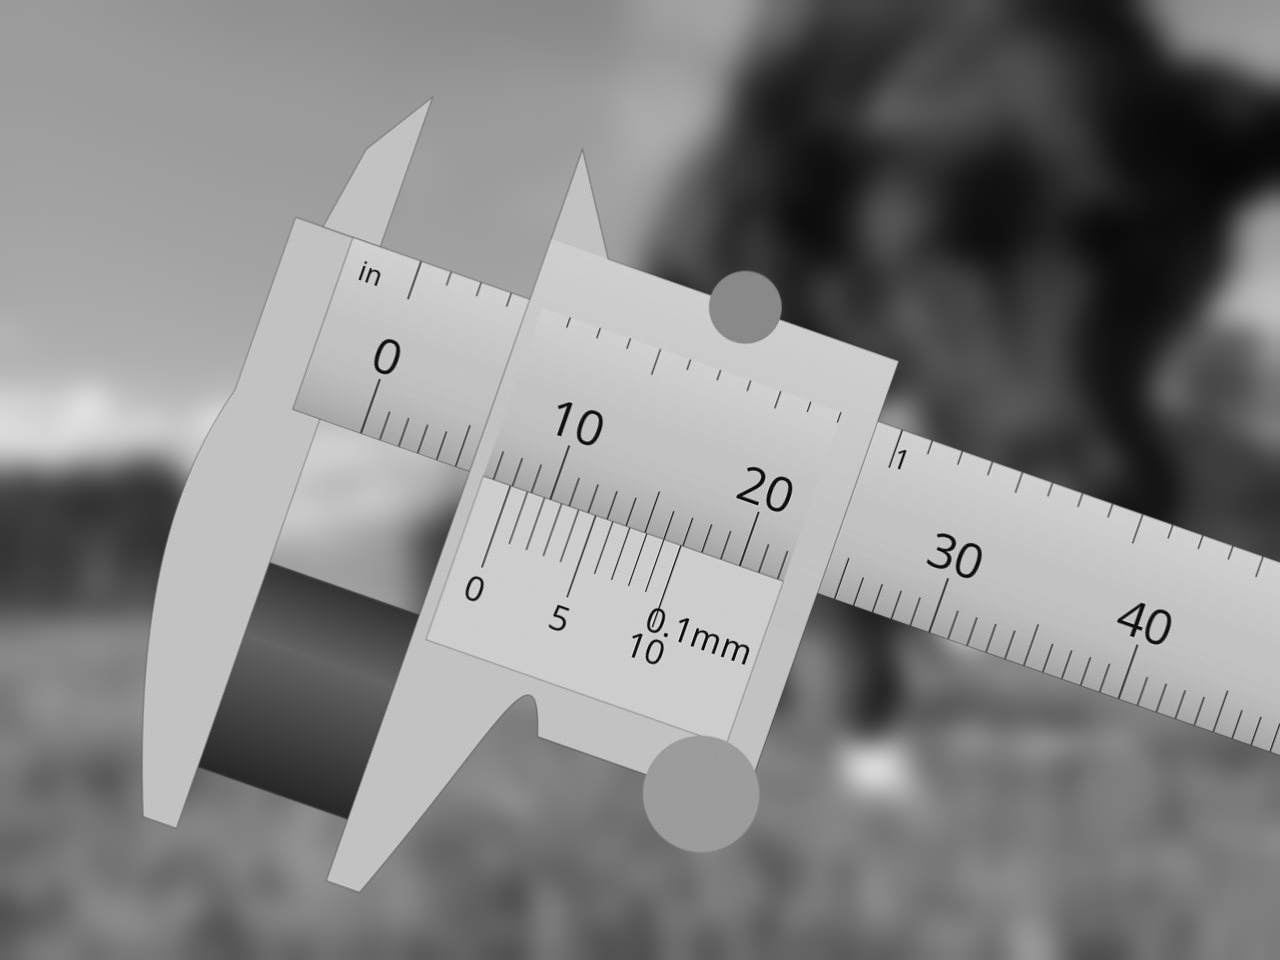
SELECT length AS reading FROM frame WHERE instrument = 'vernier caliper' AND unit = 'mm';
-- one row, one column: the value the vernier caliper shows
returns 7.9 mm
